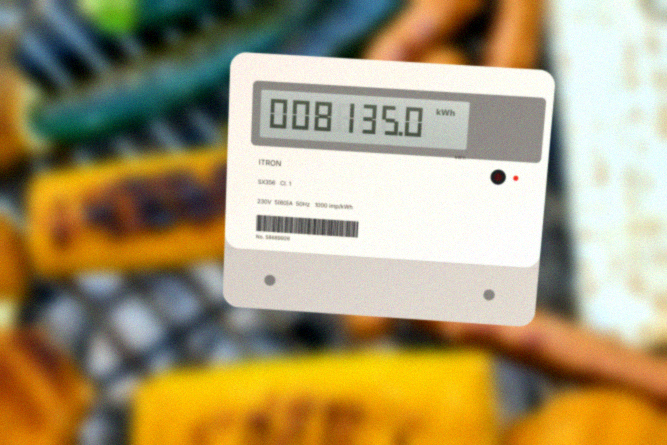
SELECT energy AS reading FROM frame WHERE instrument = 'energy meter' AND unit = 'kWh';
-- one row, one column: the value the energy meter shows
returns 8135.0 kWh
